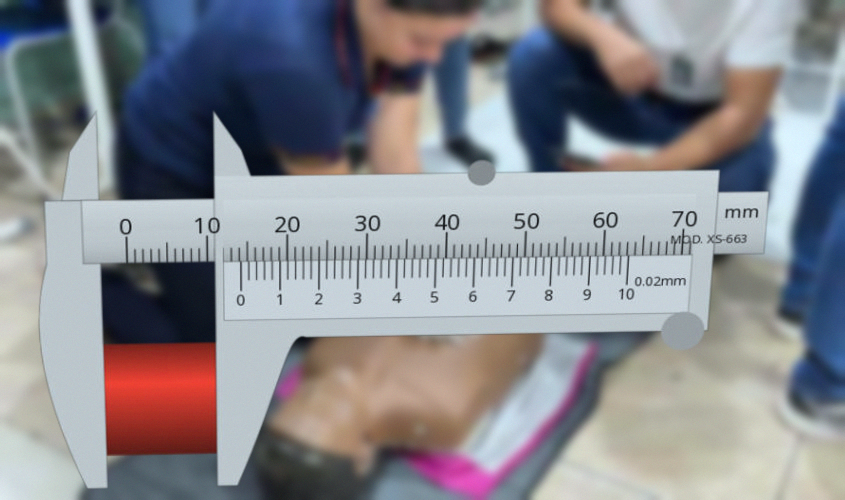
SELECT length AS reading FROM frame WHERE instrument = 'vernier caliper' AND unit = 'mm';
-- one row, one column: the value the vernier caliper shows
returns 14.2 mm
